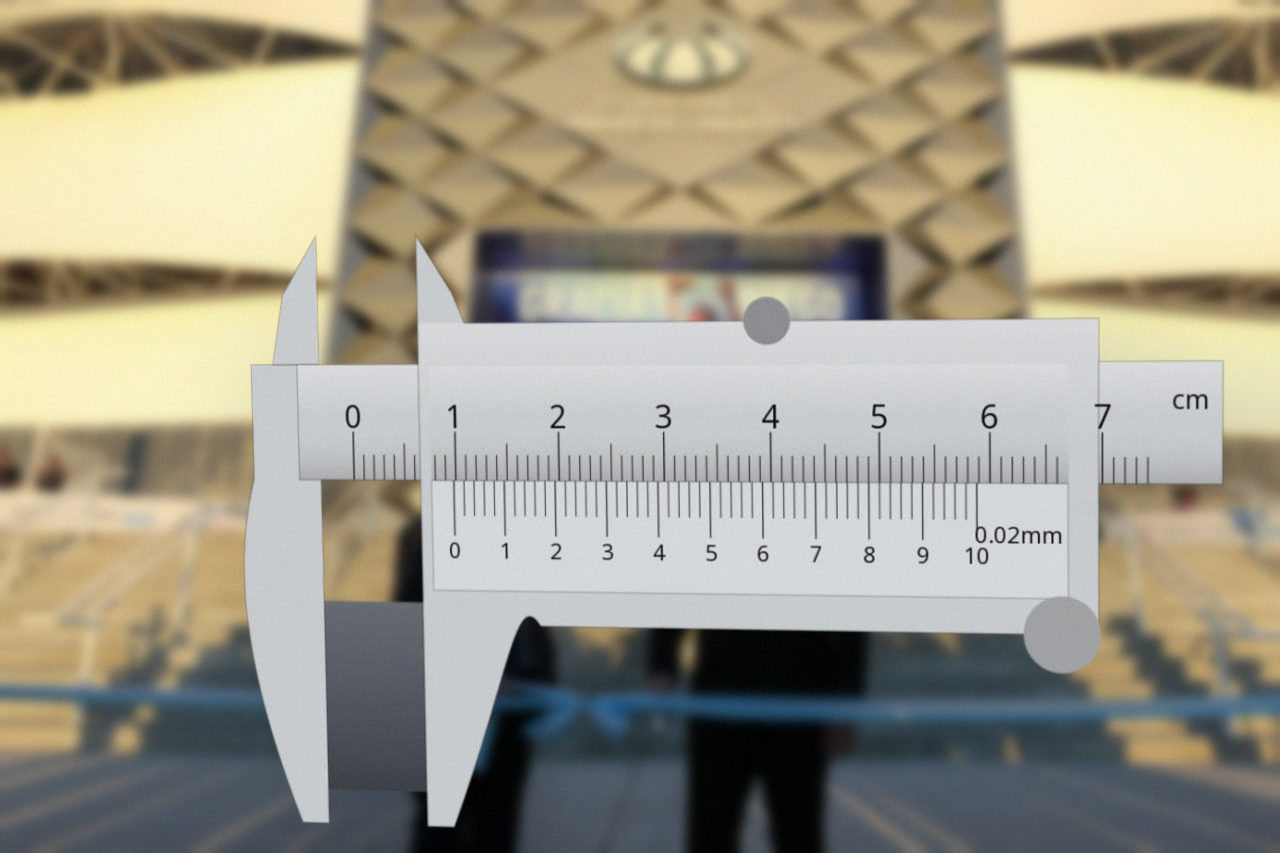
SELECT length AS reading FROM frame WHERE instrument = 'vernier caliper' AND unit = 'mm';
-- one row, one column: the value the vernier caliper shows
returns 9.8 mm
